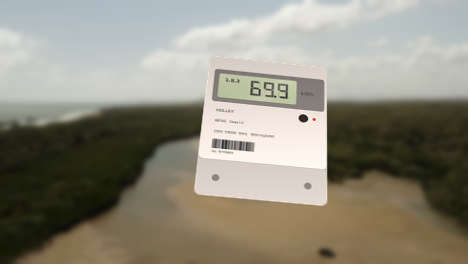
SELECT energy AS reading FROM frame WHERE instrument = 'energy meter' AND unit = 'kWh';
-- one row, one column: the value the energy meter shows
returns 69.9 kWh
